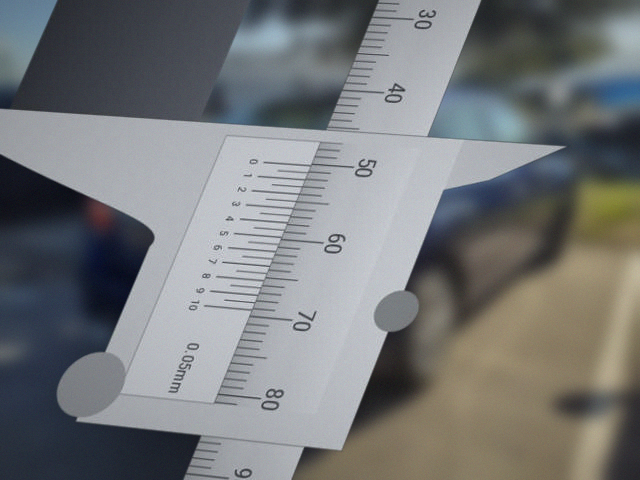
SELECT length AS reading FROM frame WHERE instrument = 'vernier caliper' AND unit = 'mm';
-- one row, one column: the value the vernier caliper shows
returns 50.2 mm
